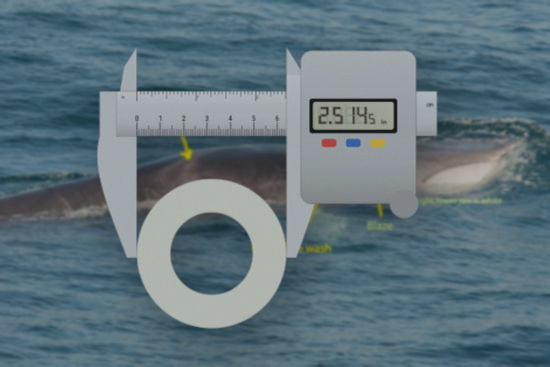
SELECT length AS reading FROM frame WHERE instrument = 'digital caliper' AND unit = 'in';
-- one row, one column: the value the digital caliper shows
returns 2.5145 in
